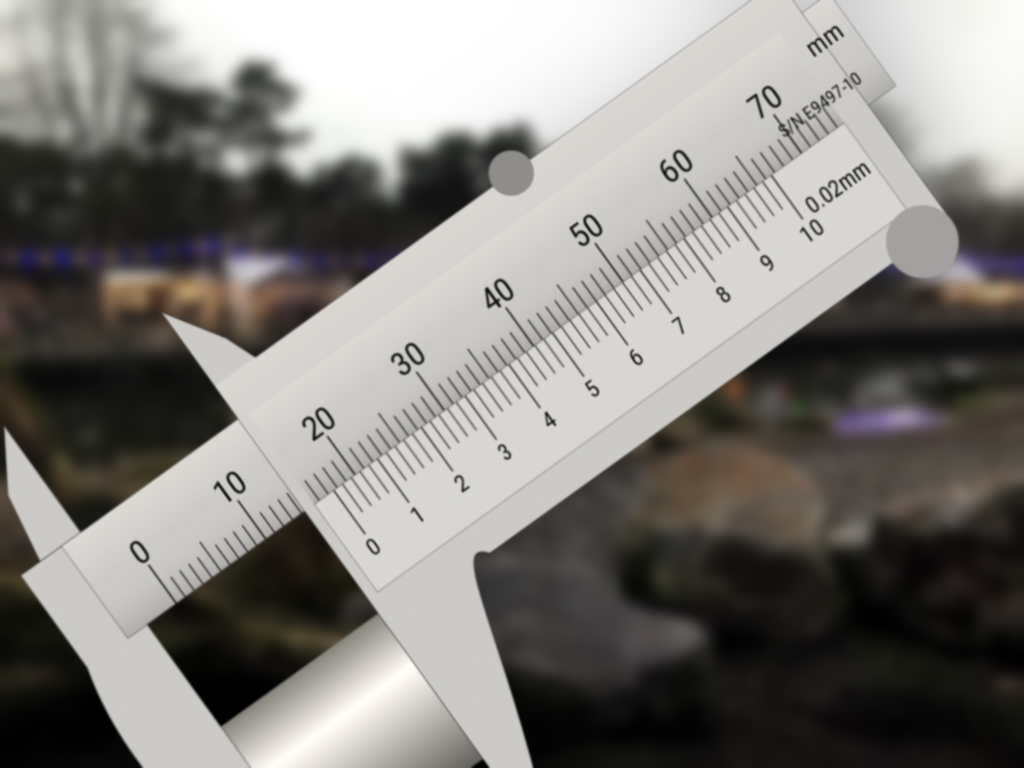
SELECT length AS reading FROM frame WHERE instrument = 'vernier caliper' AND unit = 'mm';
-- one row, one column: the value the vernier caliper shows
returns 17.6 mm
